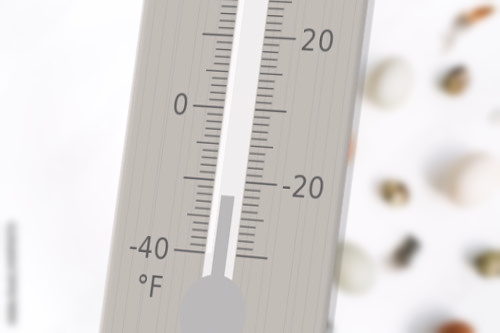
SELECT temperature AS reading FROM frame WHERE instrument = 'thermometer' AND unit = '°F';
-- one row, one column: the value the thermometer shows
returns -24 °F
